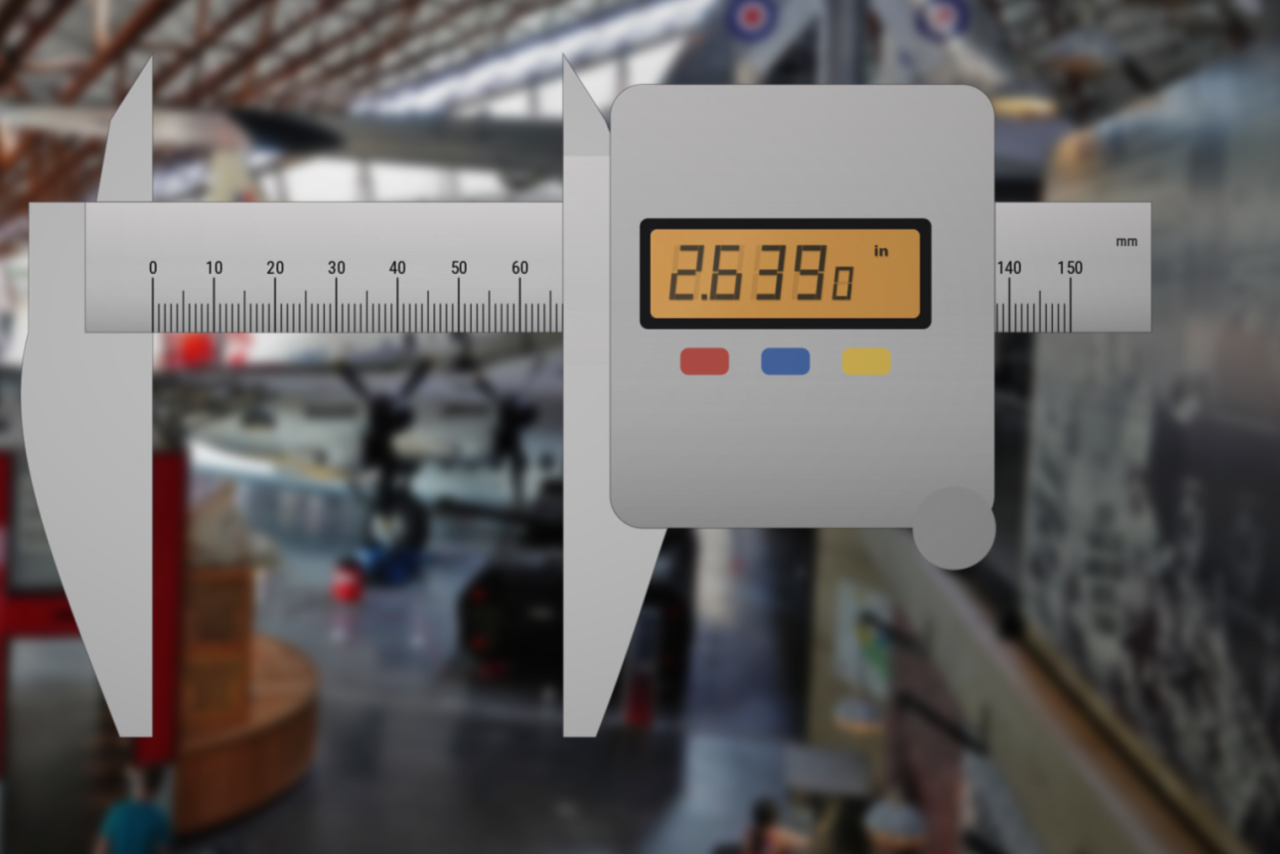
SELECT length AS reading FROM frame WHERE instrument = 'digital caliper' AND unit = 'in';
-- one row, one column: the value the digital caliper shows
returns 2.6390 in
